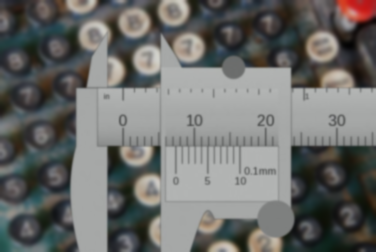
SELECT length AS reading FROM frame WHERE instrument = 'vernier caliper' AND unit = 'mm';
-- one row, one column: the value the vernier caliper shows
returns 7.4 mm
